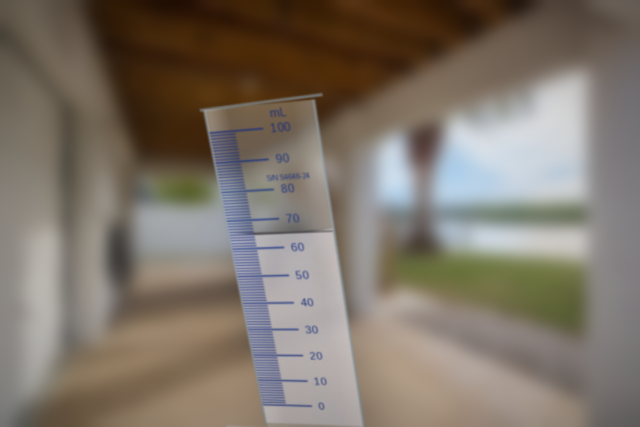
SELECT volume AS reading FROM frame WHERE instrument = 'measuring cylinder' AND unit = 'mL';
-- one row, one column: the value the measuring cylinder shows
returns 65 mL
